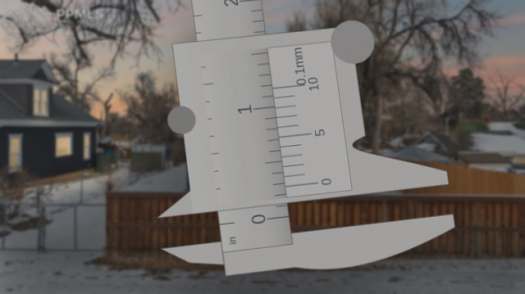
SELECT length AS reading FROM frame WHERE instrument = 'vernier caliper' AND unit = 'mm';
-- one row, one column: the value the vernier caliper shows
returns 2.7 mm
